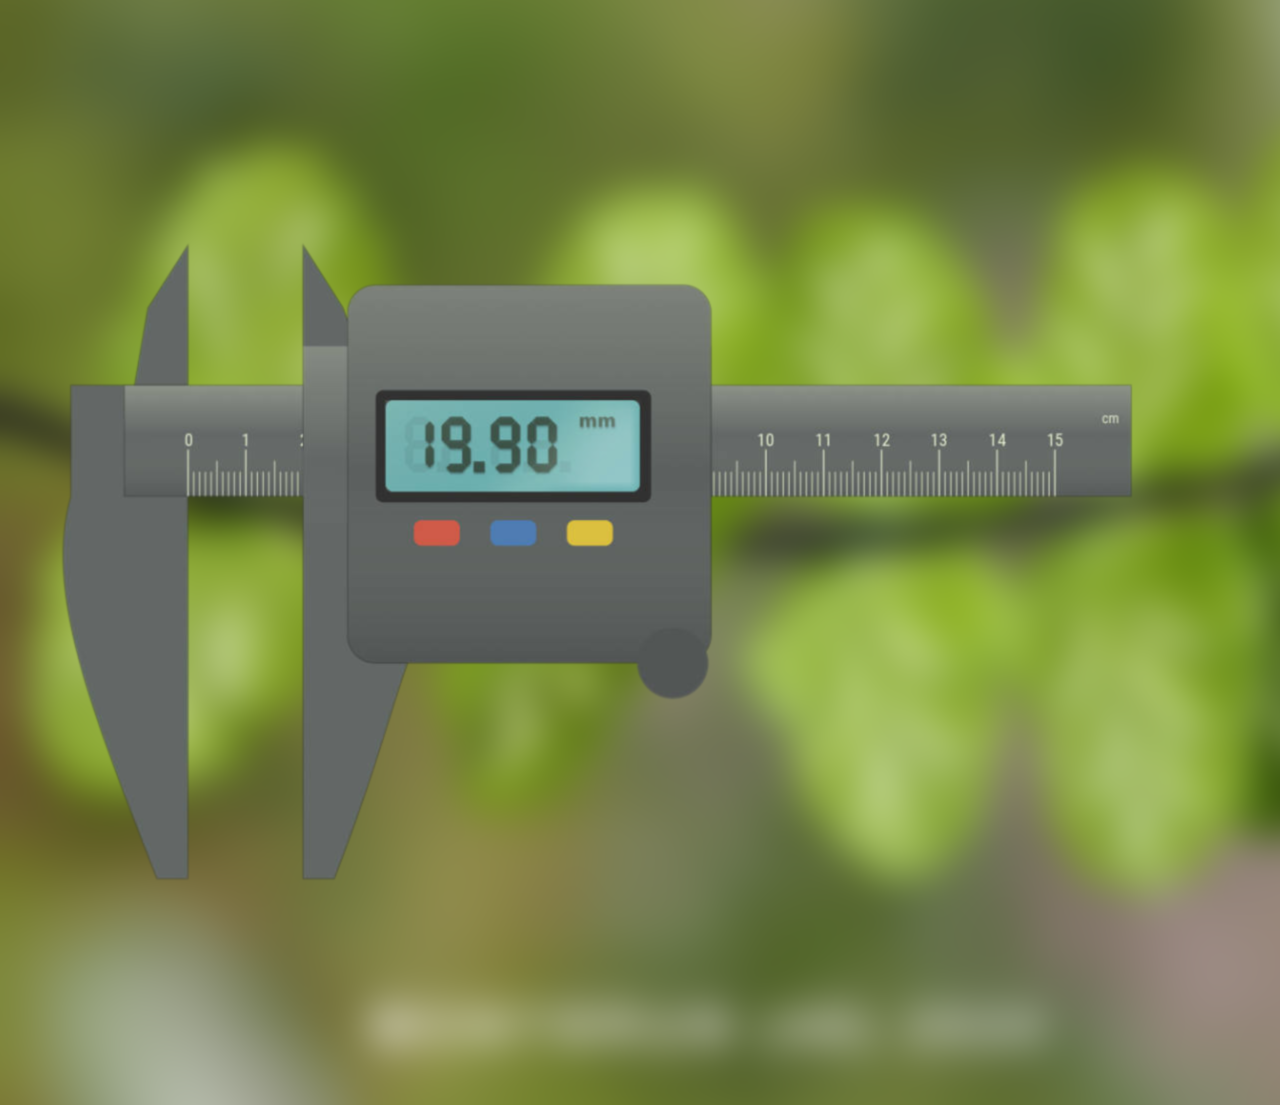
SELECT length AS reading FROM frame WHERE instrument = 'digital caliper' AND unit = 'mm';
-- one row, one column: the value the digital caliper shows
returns 19.90 mm
